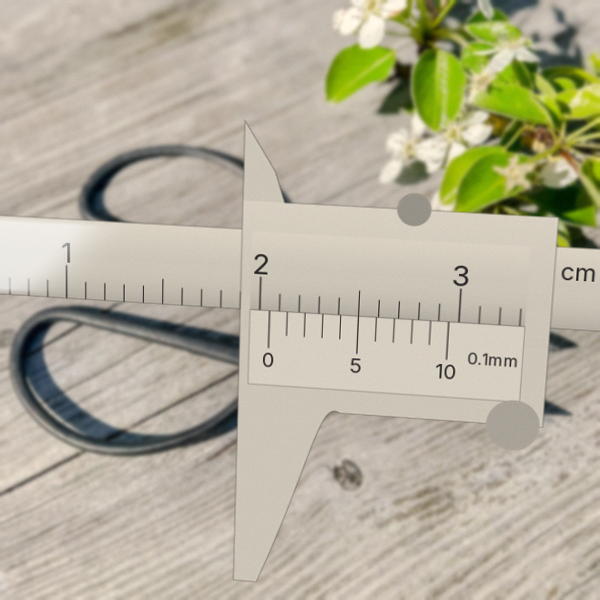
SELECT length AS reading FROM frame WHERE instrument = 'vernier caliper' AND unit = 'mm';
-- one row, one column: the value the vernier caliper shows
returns 20.5 mm
